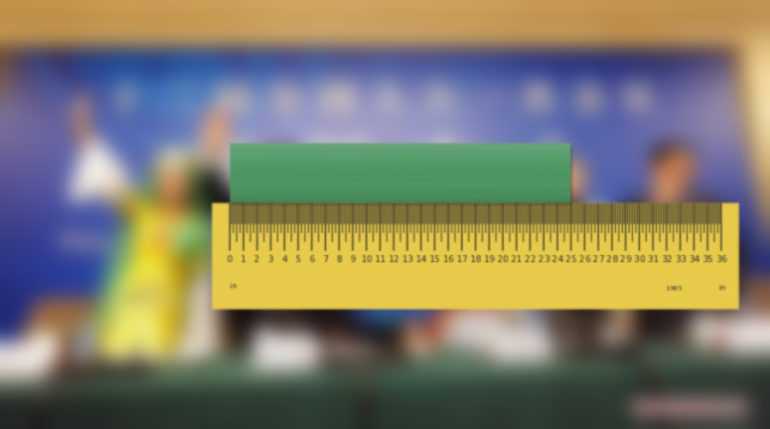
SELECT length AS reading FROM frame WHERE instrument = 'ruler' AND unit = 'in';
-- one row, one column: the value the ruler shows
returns 25 in
